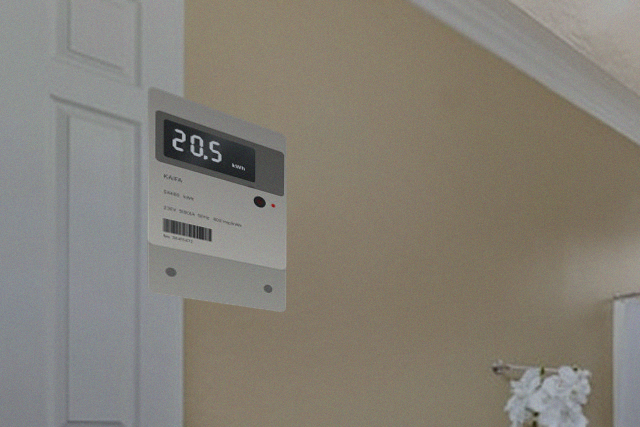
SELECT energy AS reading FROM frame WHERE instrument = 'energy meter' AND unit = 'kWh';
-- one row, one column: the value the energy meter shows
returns 20.5 kWh
